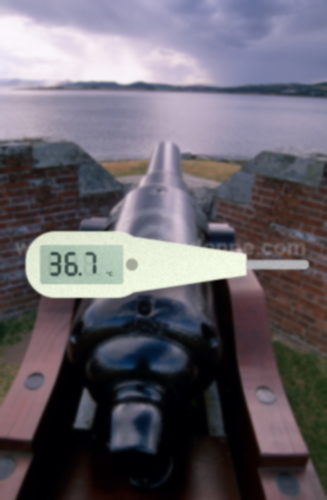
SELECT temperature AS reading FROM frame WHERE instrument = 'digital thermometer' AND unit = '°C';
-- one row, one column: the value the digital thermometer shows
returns 36.7 °C
